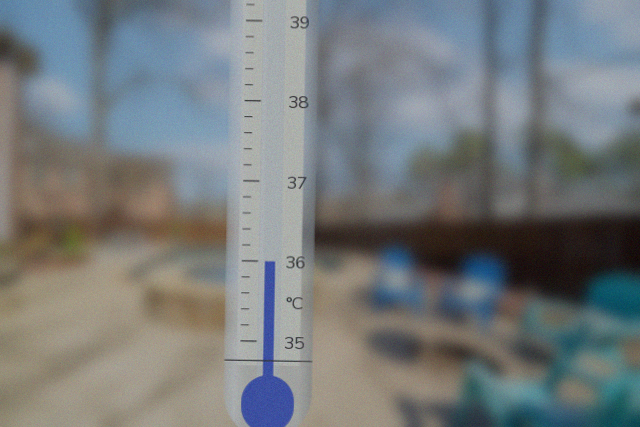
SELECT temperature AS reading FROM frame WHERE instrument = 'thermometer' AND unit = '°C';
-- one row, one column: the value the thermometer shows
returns 36 °C
